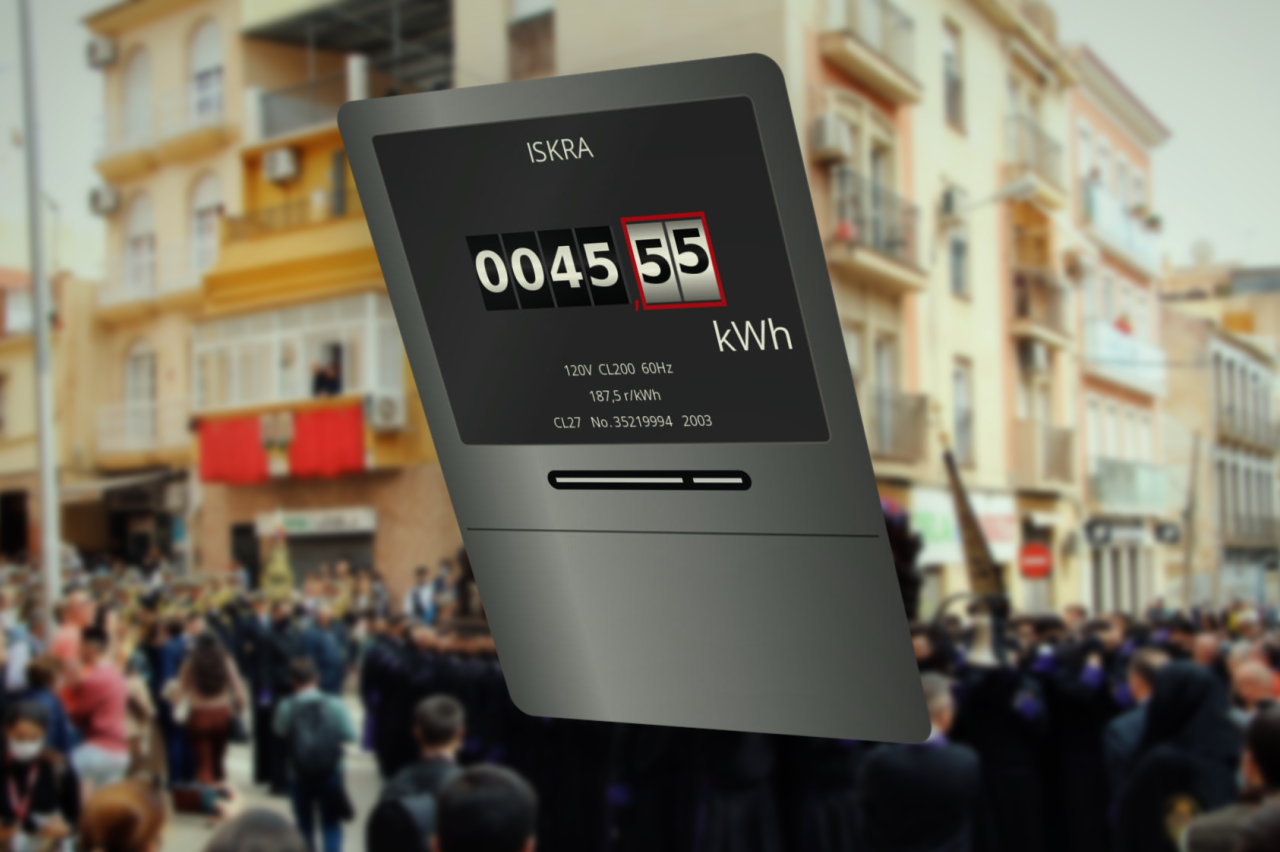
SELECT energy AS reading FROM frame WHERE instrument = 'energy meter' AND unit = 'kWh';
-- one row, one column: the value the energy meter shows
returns 45.55 kWh
